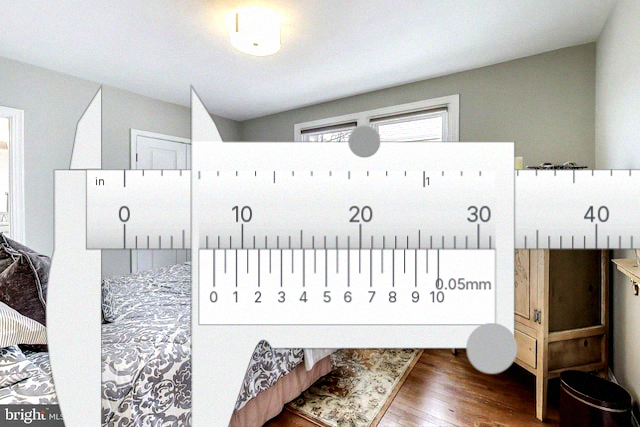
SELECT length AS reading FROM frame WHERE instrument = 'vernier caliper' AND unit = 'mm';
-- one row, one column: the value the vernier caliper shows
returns 7.6 mm
